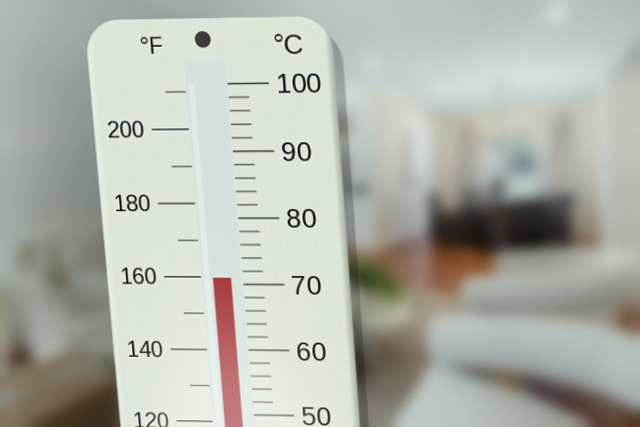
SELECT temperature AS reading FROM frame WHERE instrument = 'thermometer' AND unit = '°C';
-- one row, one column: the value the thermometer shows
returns 71 °C
